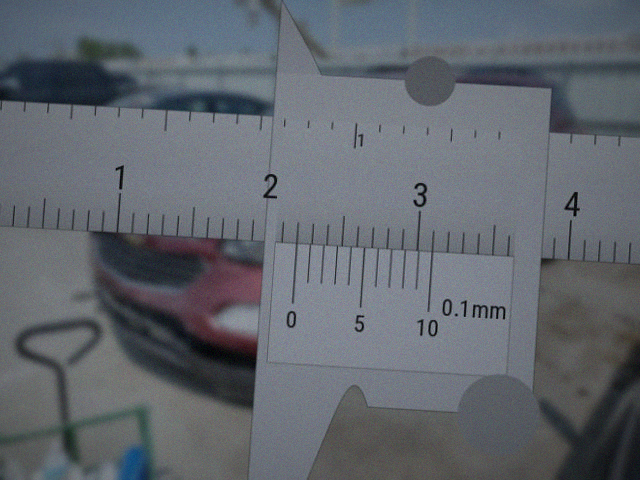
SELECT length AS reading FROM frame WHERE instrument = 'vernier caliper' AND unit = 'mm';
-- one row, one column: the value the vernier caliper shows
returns 22.0 mm
